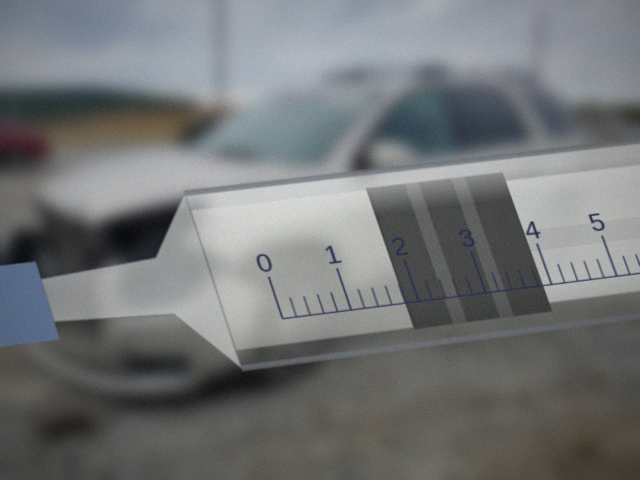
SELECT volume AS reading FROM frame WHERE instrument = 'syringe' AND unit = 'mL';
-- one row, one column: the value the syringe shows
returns 1.8 mL
